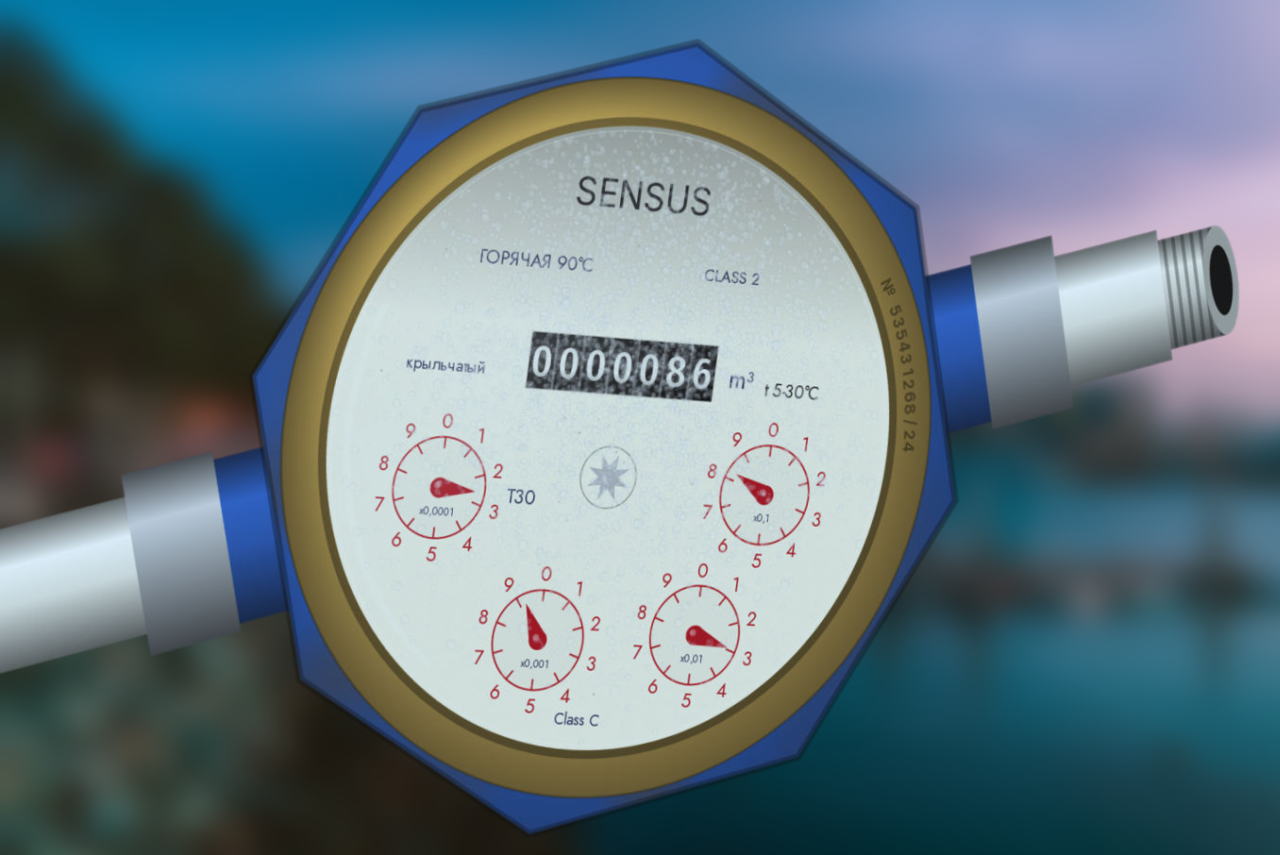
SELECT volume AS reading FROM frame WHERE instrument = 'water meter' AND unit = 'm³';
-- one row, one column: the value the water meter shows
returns 86.8292 m³
